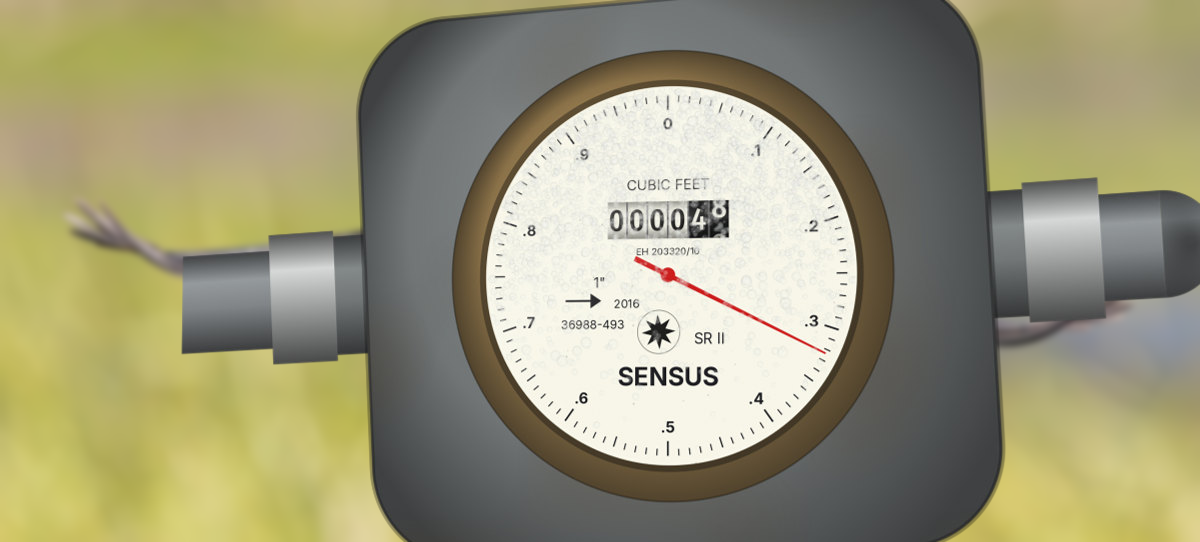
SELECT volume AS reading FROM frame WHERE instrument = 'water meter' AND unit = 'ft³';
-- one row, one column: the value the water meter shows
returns 48.32 ft³
